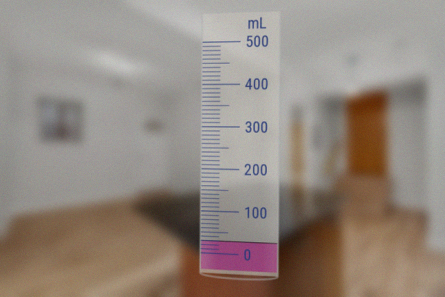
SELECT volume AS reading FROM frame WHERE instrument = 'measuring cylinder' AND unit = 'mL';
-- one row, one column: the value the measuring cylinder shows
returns 30 mL
